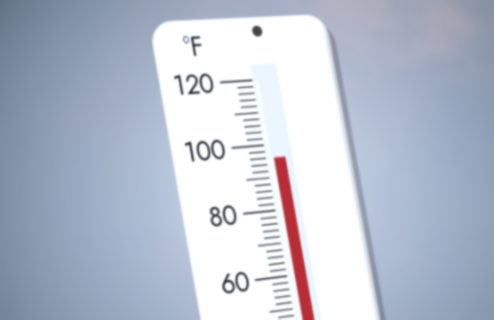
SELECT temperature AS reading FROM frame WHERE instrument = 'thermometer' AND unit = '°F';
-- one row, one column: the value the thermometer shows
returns 96 °F
